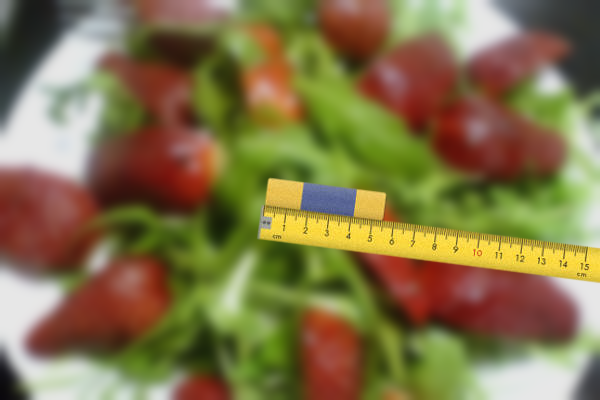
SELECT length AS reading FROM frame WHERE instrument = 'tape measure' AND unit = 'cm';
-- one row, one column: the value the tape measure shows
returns 5.5 cm
